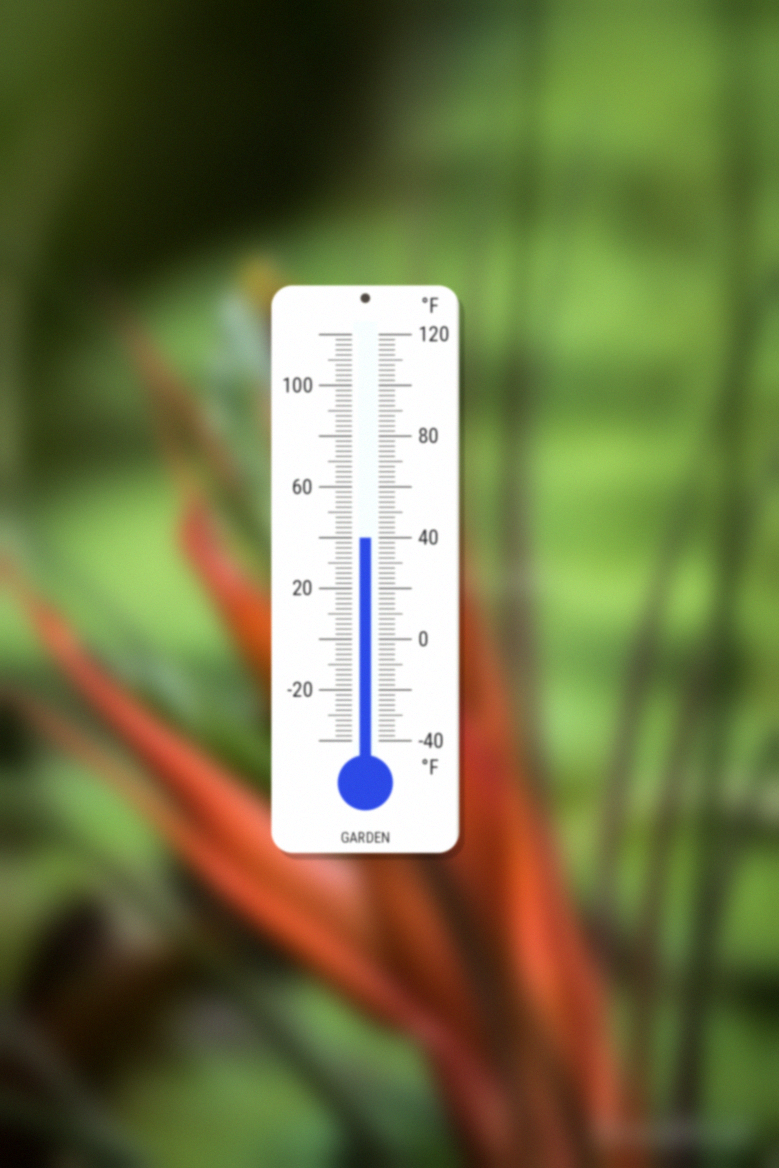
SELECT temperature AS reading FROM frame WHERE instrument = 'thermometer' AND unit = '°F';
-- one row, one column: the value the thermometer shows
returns 40 °F
